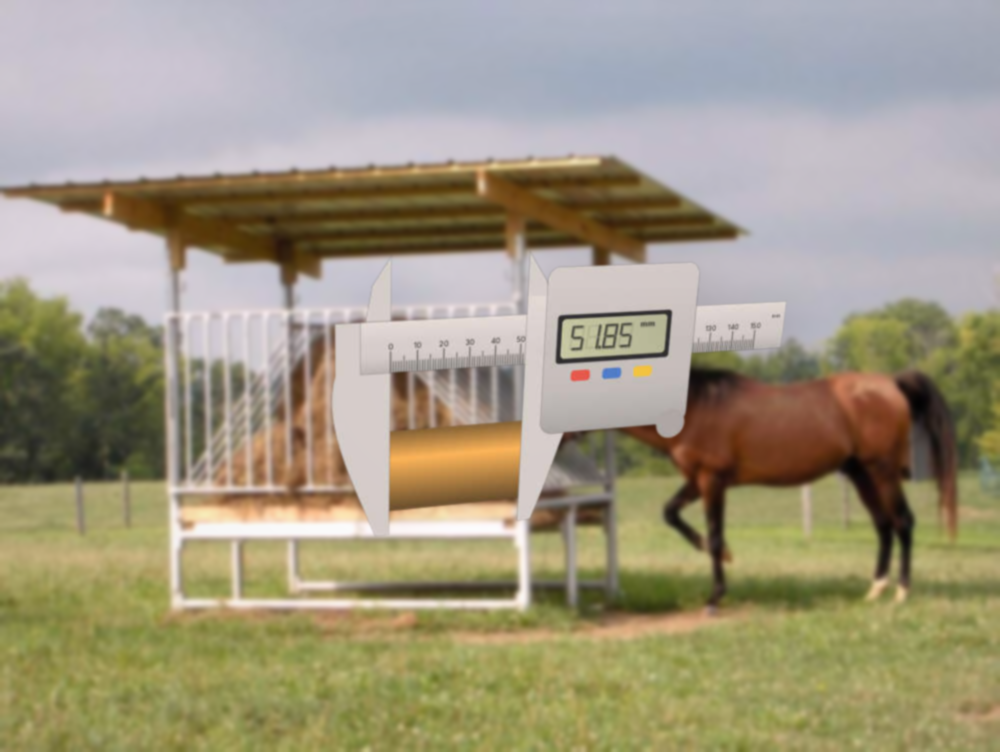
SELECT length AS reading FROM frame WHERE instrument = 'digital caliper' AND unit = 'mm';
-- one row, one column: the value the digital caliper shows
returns 51.85 mm
